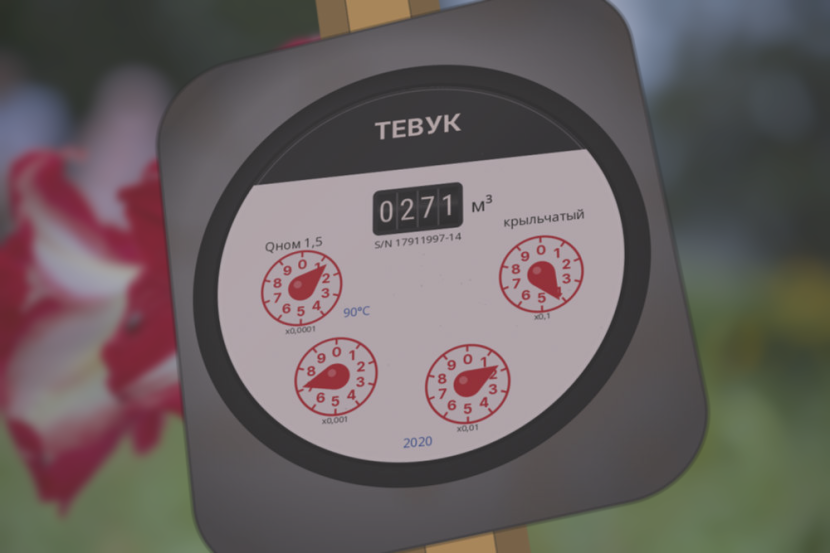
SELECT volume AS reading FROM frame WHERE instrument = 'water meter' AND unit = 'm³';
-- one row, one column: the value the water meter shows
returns 271.4171 m³
